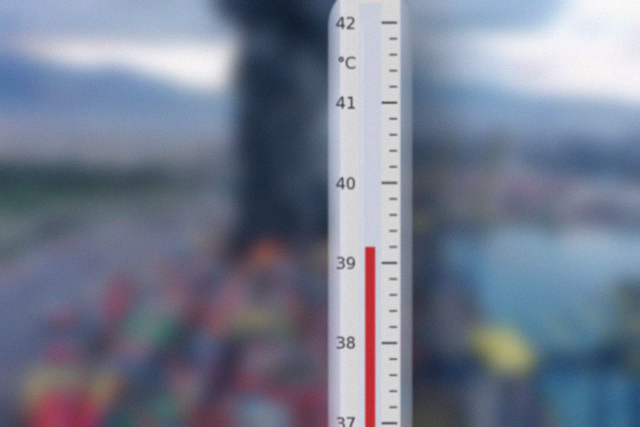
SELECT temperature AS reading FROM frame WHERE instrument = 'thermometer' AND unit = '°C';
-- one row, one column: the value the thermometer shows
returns 39.2 °C
